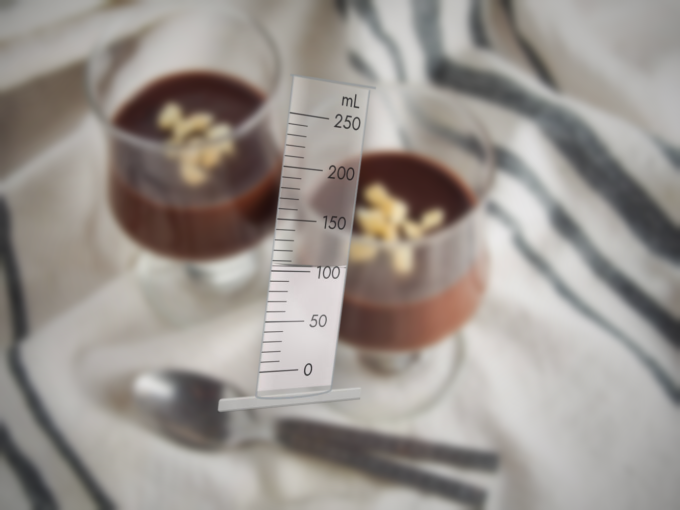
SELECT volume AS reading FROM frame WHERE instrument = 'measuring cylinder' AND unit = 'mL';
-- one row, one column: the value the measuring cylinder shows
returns 105 mL
